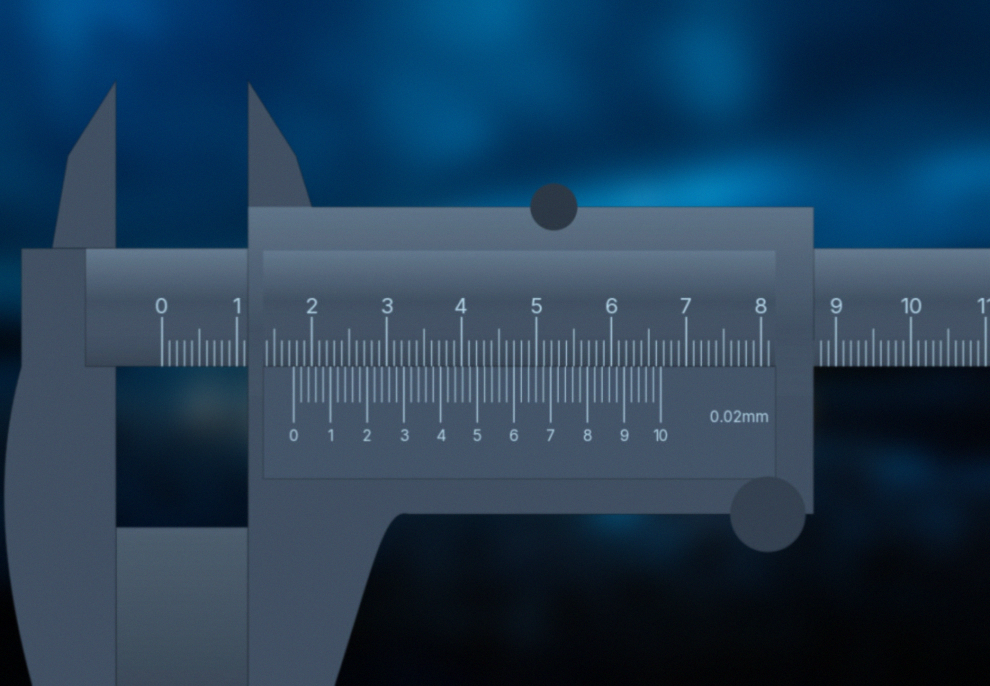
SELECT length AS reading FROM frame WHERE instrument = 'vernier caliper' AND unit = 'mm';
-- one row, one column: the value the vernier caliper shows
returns 17.6 mm
